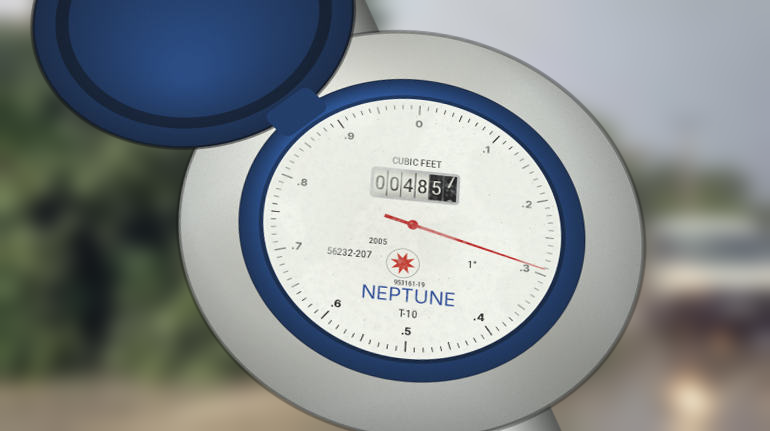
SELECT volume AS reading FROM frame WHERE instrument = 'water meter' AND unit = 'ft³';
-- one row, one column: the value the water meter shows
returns 4857.29 ft³
